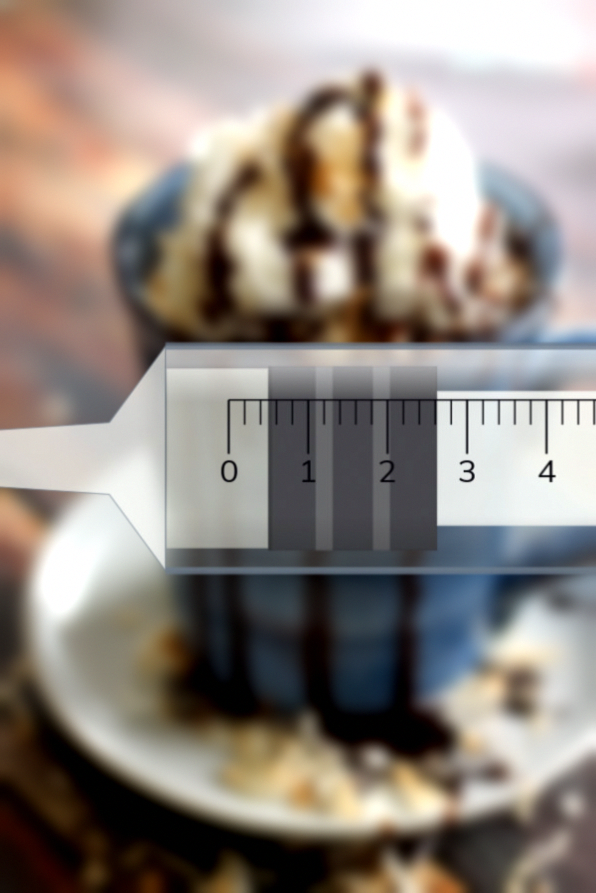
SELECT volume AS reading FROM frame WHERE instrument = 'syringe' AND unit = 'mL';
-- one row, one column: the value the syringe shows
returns 0.5 mL
